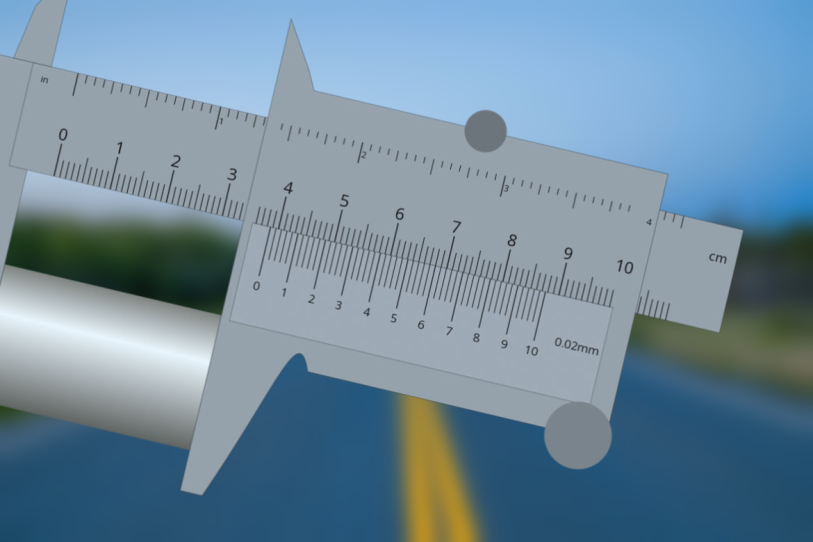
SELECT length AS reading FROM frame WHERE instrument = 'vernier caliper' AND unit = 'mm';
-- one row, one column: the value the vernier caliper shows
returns 38.6 mm
